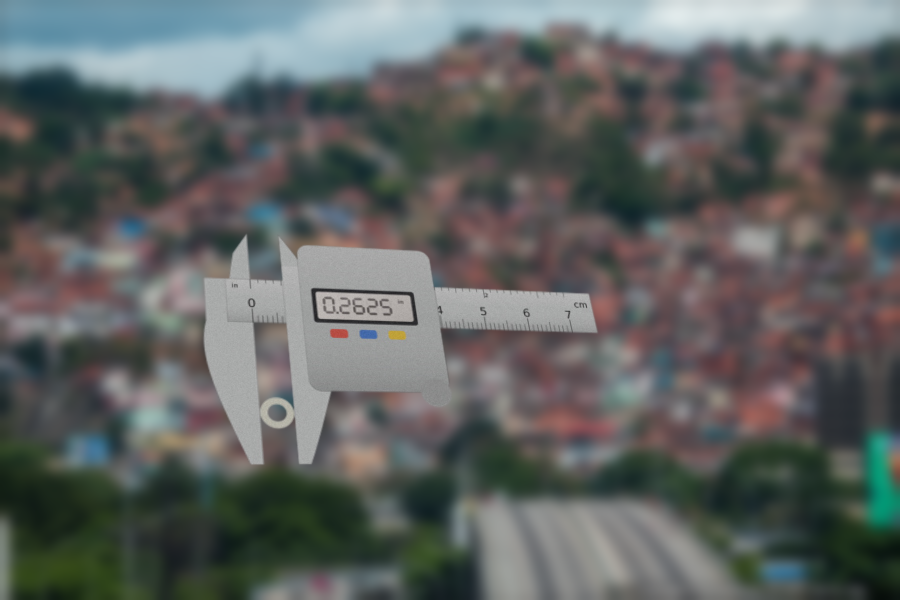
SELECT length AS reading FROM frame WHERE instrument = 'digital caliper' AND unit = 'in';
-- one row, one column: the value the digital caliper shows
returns 0.2625 in
